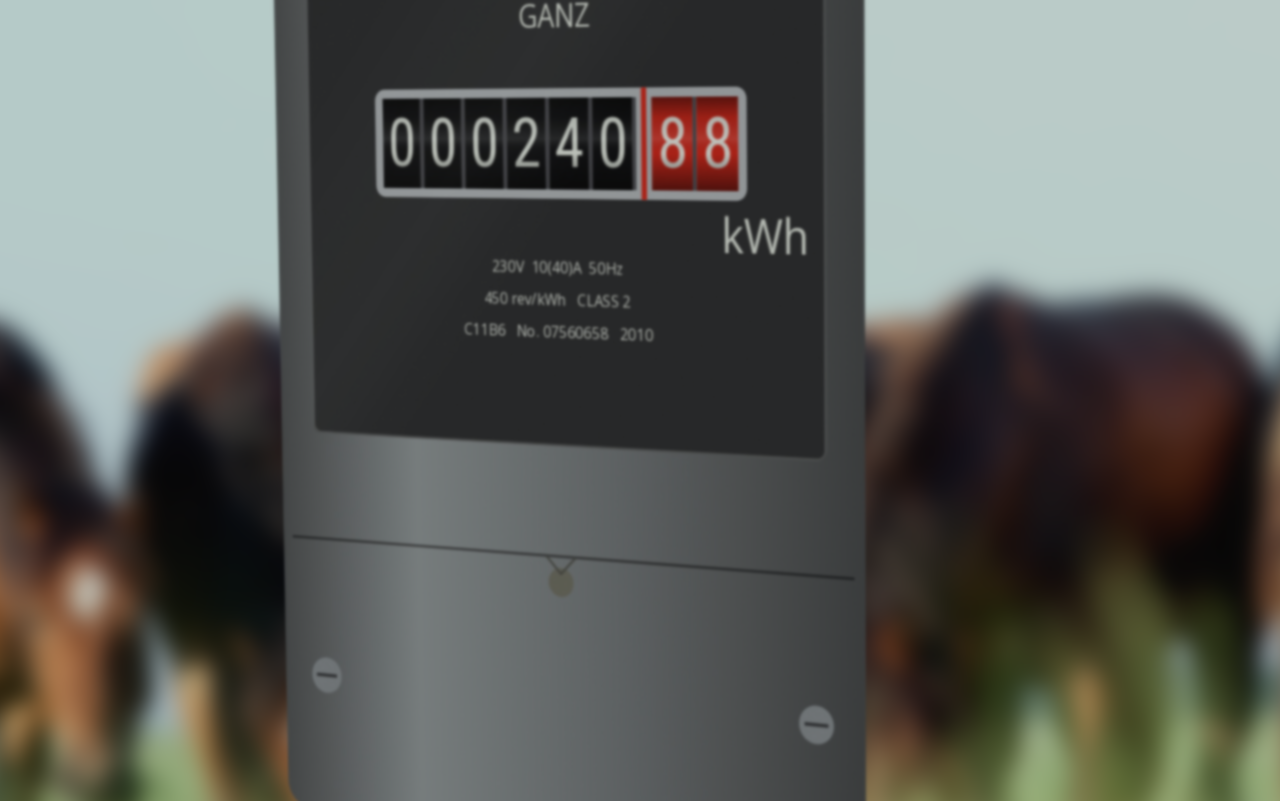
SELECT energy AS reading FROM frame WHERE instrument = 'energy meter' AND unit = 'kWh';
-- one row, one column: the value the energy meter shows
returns 240.88 kWh
